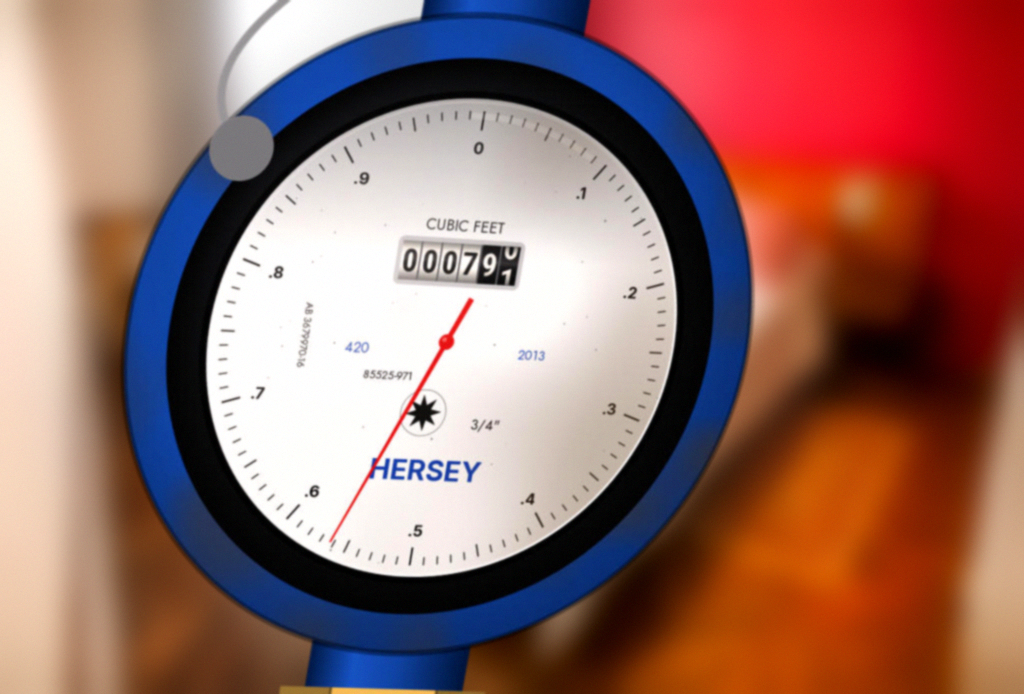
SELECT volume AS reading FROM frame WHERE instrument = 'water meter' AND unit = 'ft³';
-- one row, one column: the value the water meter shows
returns 790.56 ft³
